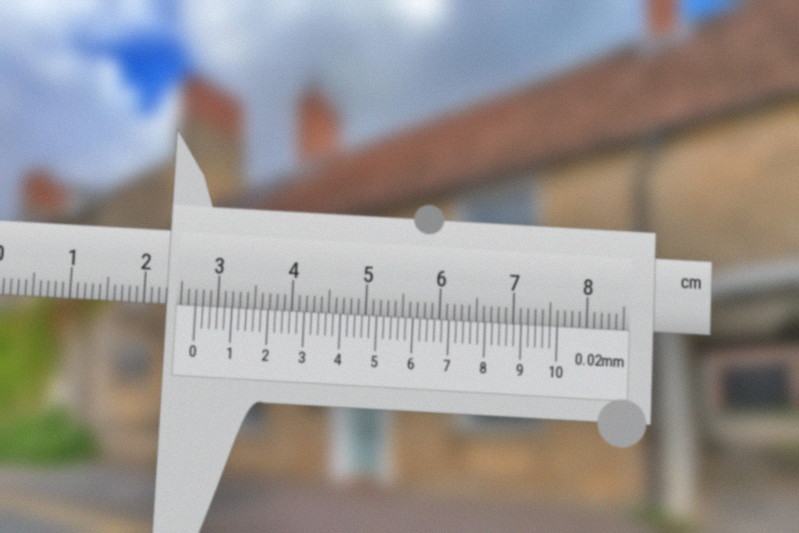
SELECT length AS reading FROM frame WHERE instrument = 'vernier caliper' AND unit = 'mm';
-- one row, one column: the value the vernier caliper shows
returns 27.0 mm
